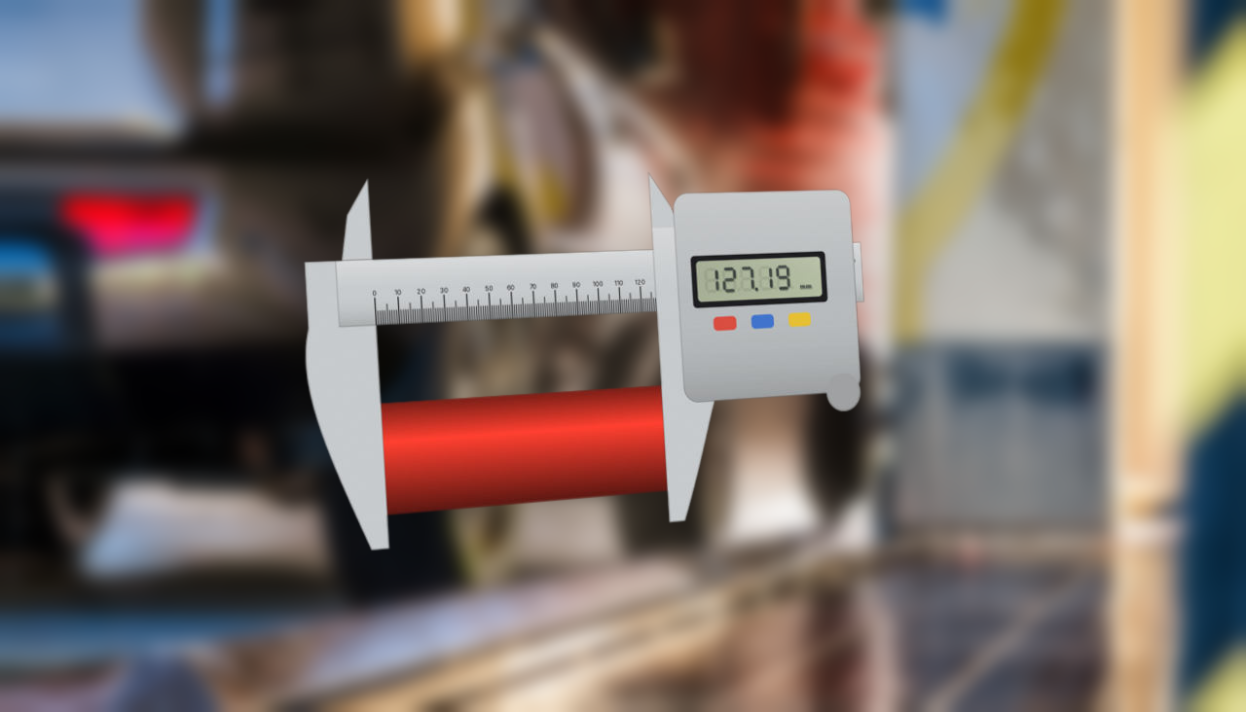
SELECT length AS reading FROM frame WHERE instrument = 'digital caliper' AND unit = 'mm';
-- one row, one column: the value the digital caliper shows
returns 127.19 mm
